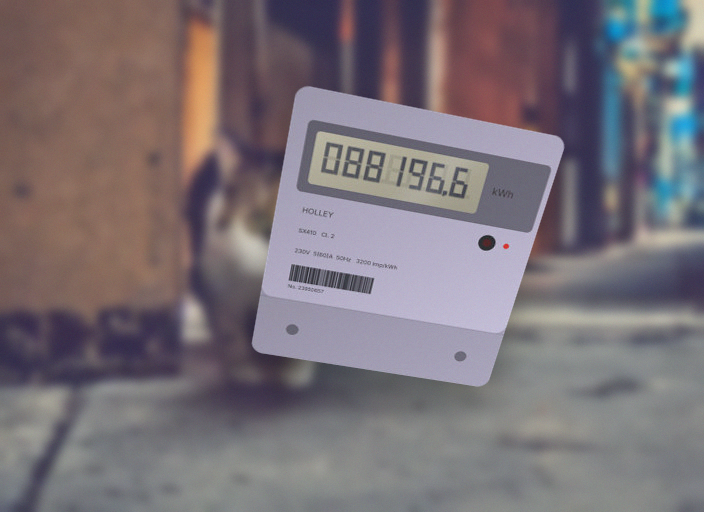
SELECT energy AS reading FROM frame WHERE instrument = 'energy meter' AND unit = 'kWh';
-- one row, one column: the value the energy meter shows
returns 88196.6 kWh
